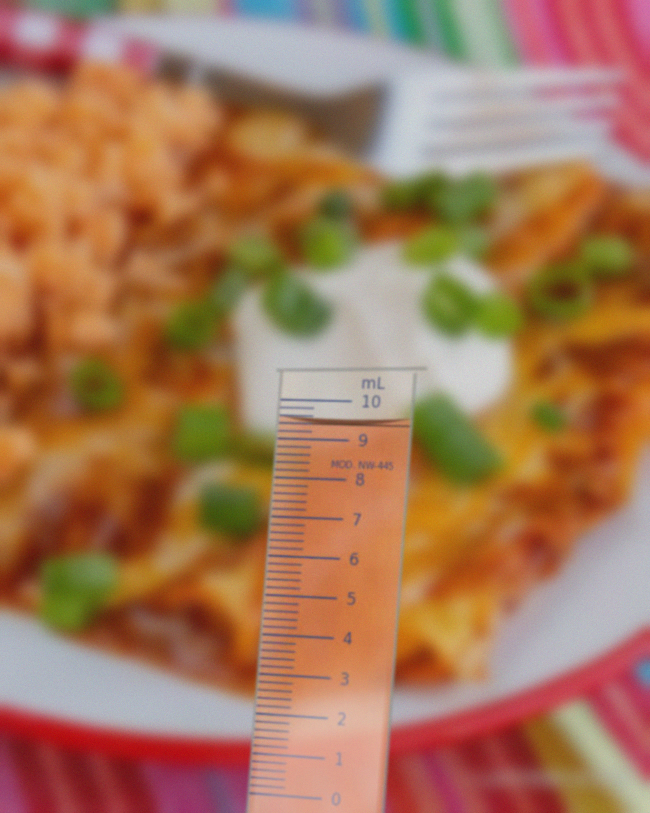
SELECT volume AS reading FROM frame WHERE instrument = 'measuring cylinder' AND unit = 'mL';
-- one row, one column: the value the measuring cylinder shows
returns 9.4 mL
